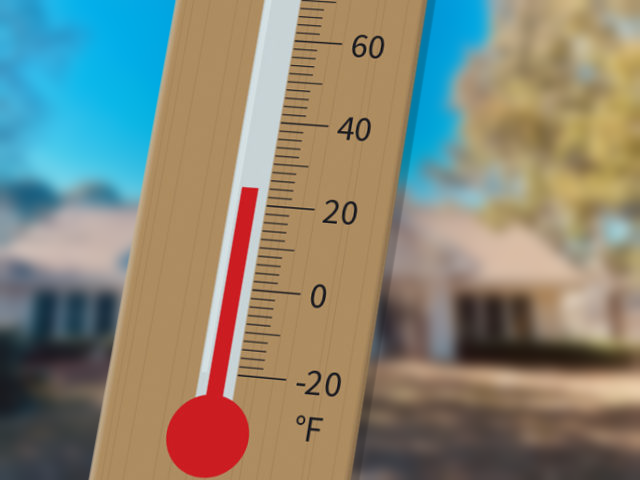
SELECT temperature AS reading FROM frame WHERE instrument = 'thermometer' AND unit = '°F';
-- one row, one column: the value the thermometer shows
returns 24 °F
